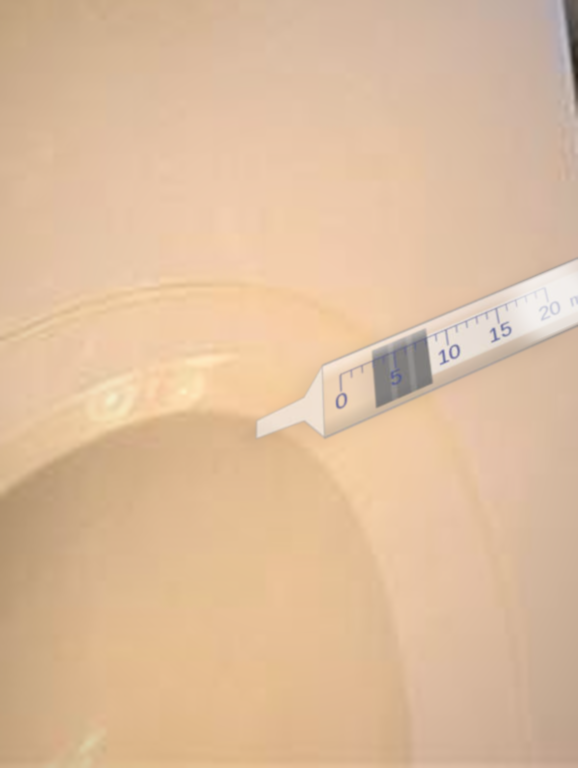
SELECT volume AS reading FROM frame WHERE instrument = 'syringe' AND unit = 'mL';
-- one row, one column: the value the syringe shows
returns 3 mL
